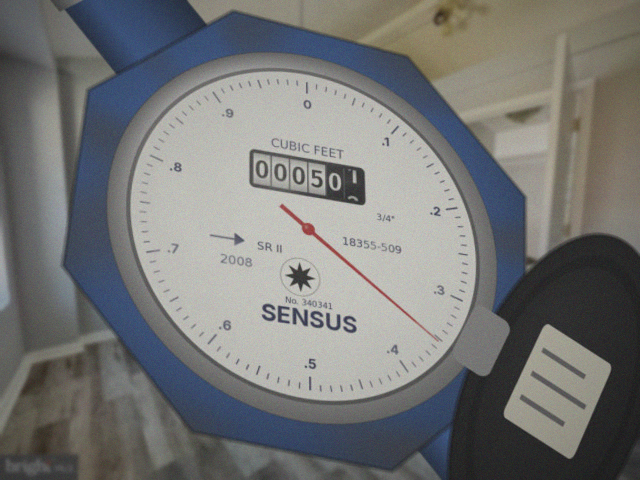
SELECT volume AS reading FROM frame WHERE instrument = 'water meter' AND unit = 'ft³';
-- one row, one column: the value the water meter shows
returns 501.35 ft³
